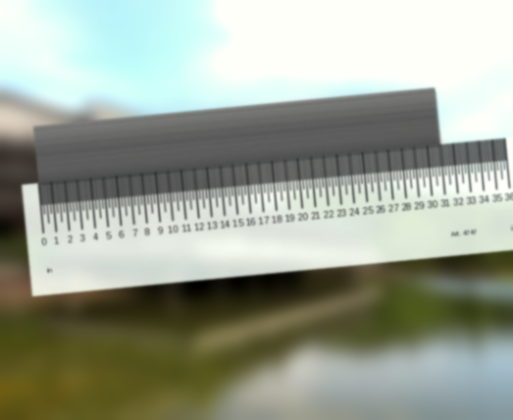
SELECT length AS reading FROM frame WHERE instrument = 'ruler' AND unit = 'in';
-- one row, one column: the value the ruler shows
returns 31 in
